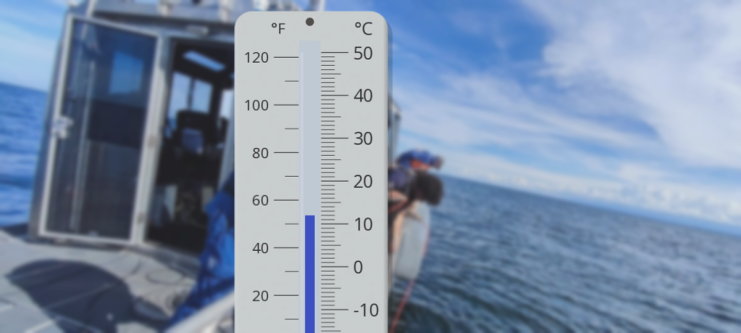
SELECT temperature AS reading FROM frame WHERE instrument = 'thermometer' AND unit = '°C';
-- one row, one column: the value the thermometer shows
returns 12 °C
